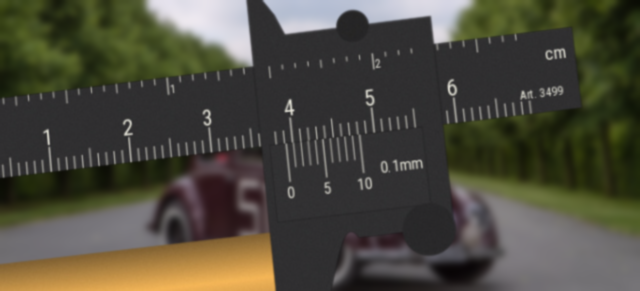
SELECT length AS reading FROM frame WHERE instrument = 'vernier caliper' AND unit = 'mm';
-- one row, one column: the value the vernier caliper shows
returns 39.2 mm
